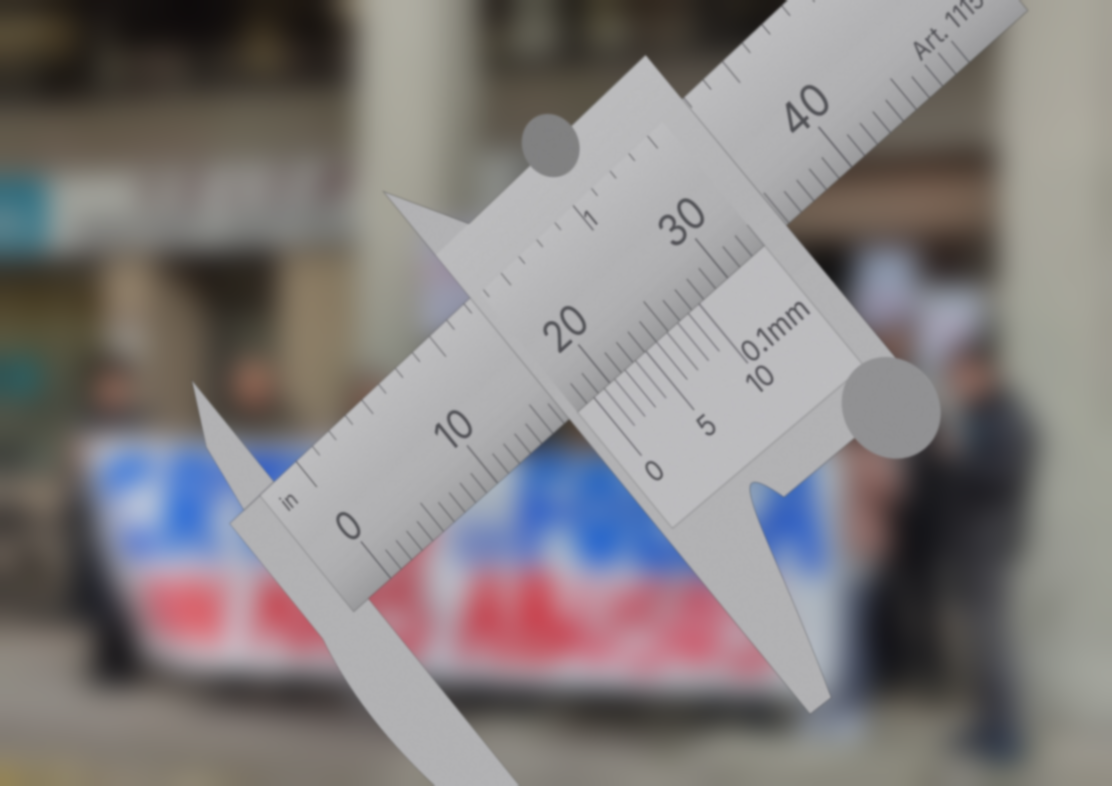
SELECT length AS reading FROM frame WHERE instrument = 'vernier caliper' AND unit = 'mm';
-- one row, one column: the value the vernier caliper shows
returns 18.6 mm
